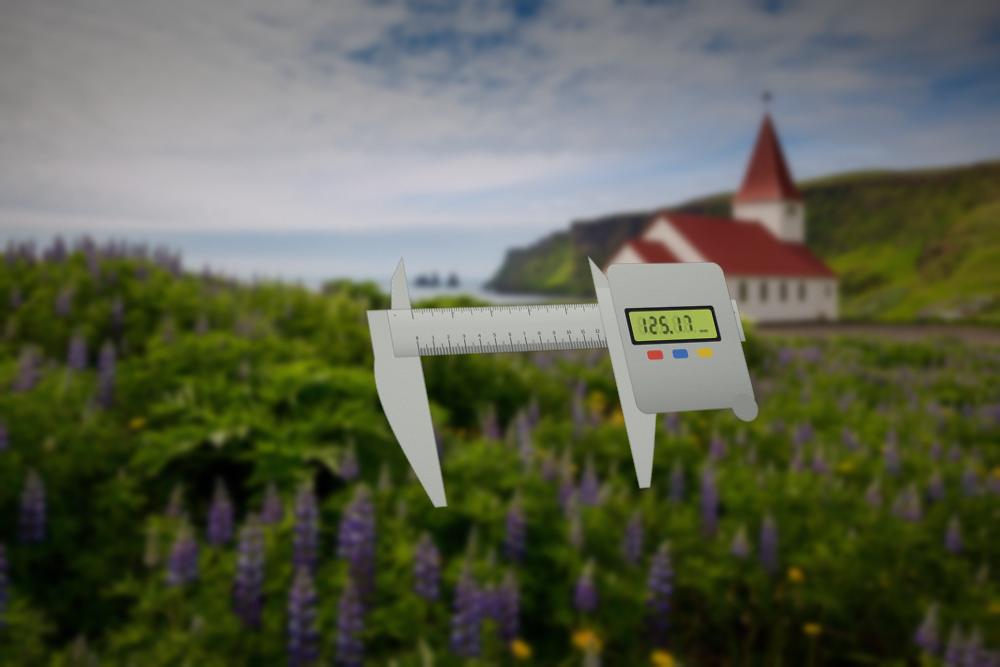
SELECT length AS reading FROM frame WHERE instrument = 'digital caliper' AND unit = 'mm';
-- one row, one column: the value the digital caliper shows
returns 125.17 mm
